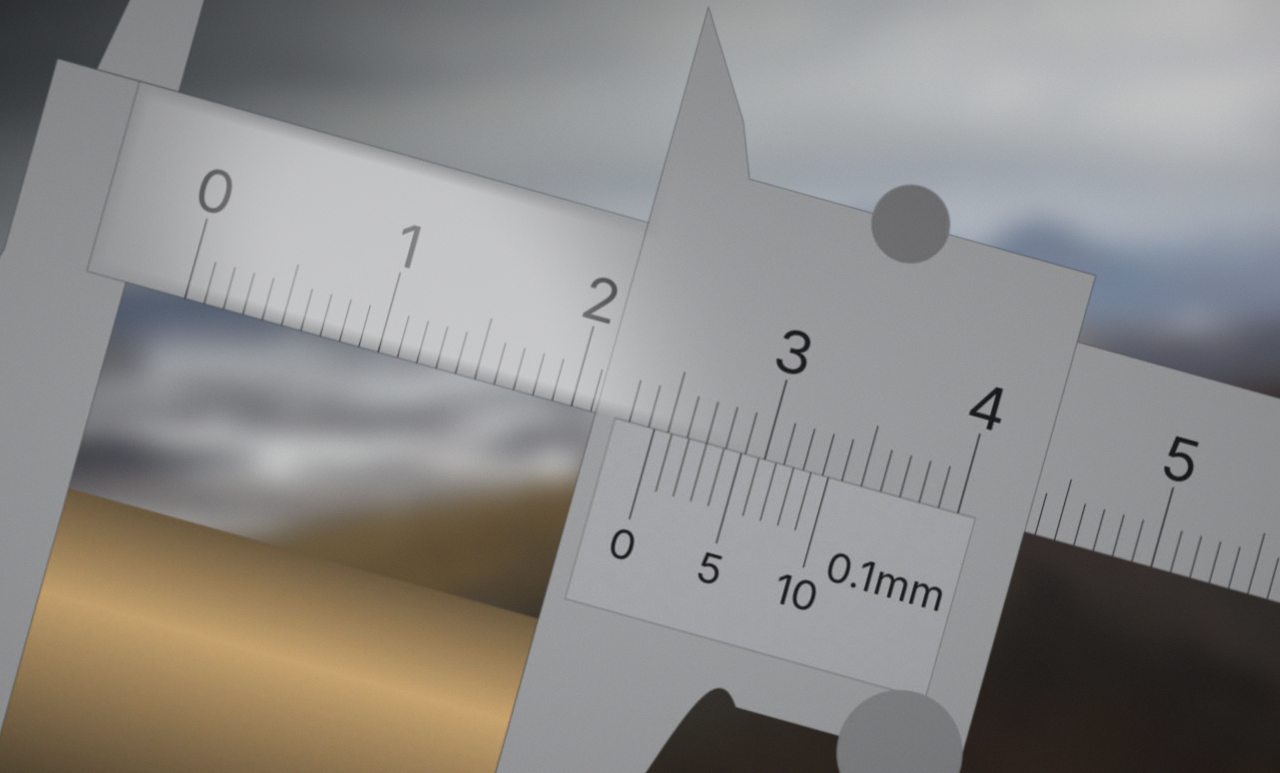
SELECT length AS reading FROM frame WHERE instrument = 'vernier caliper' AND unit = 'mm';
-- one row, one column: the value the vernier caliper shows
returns 24.3 mm
